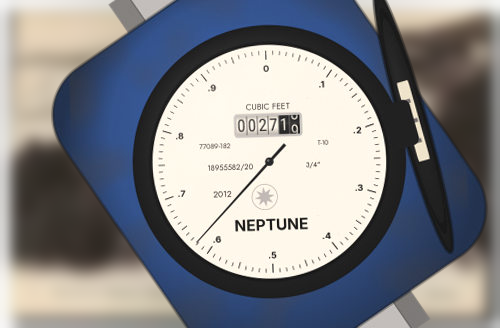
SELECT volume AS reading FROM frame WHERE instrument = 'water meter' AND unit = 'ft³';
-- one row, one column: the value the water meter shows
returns 2718.62 ft³
